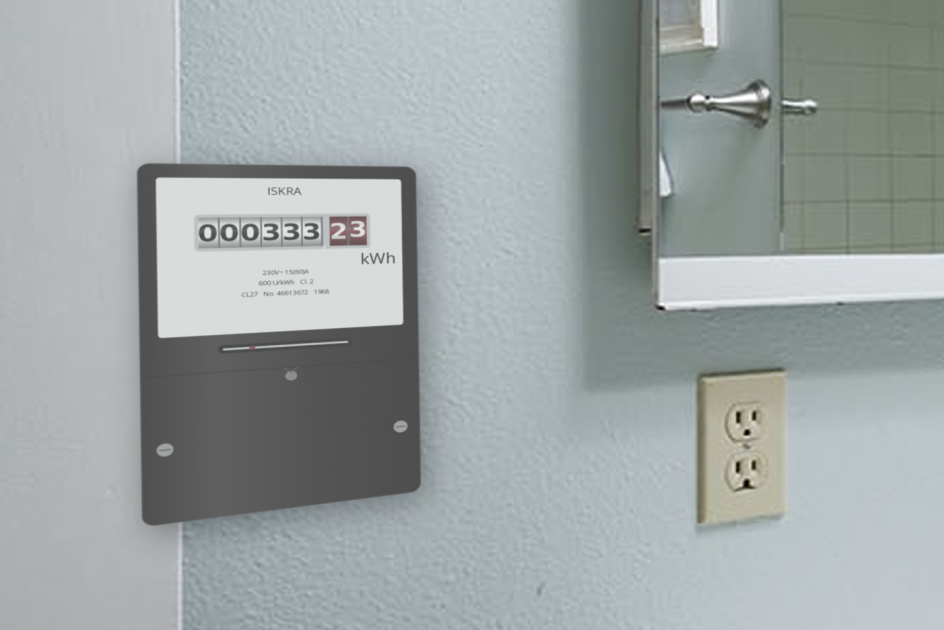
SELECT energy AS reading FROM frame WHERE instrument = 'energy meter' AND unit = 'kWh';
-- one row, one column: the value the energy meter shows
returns 333.23 kWh
